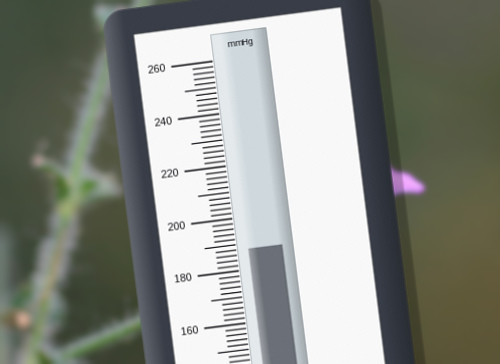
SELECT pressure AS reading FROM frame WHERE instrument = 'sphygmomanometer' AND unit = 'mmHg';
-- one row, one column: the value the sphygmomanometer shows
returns 188 mmHg
